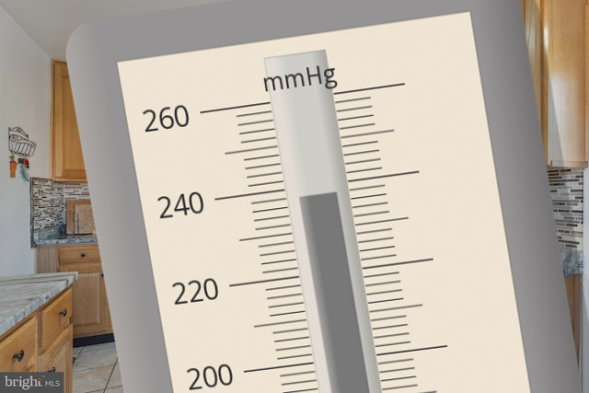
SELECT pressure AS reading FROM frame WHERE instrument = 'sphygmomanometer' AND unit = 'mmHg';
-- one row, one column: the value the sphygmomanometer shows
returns 238 mmHg
